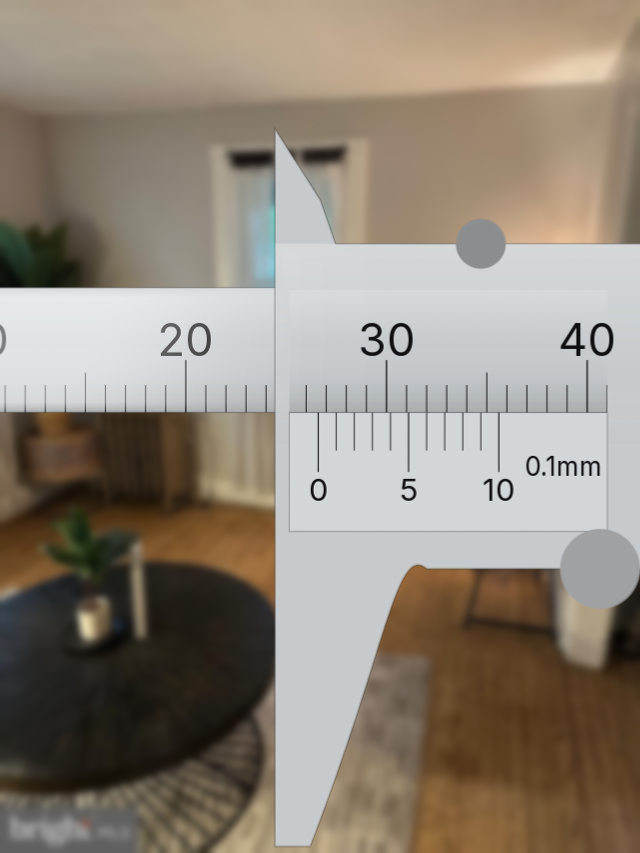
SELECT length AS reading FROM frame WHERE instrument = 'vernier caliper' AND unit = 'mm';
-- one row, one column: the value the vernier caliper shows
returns 26.6 mm
